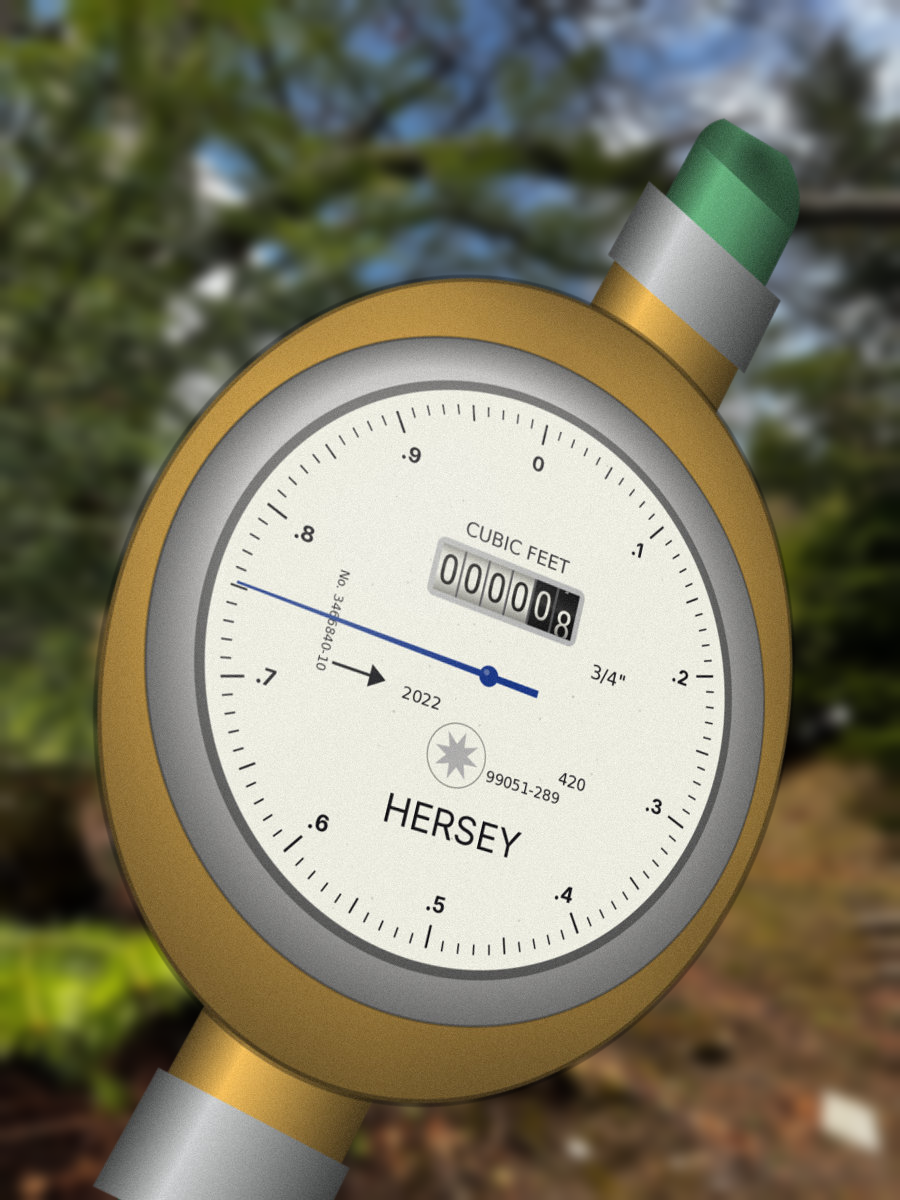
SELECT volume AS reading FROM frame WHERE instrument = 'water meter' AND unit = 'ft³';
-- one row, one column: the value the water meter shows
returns 7.75 ft³
